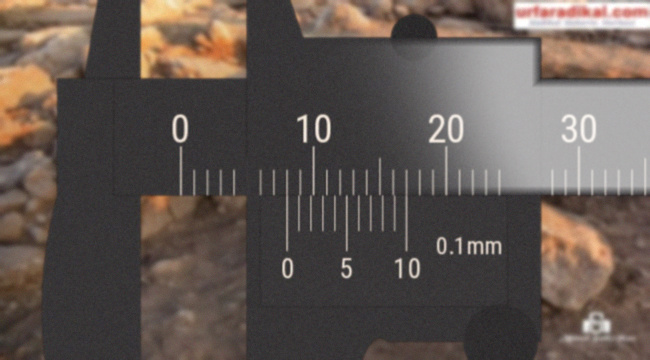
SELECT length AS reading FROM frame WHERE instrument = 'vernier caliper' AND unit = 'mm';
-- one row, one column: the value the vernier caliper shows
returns 8.0 mm
